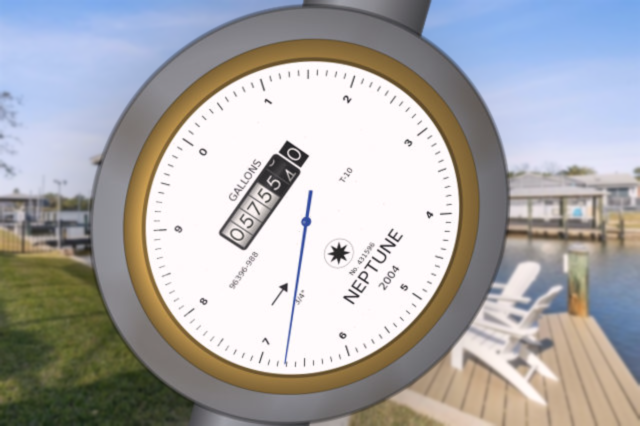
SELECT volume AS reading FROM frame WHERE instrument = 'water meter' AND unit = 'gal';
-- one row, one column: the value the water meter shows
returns 575536.7 gal
